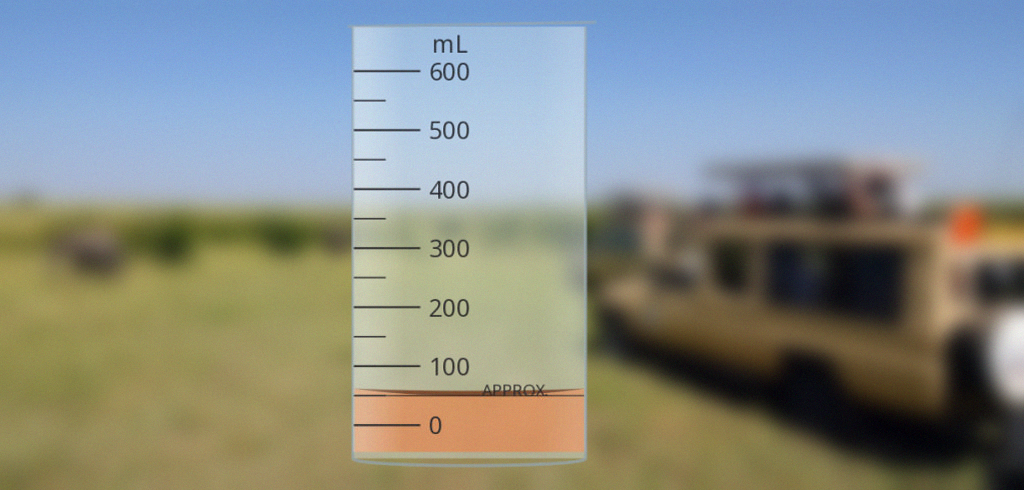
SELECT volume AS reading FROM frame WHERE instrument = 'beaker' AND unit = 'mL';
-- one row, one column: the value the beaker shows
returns 50 mL
